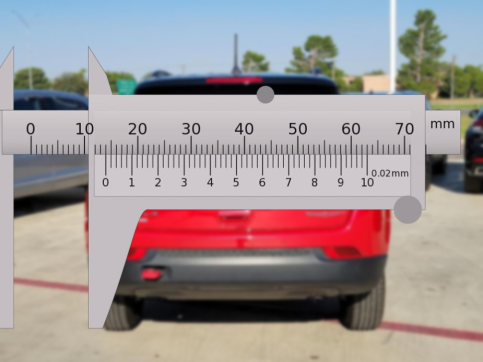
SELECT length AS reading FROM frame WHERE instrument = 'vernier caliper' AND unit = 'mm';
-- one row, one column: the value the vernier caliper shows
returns 14.0 mm
